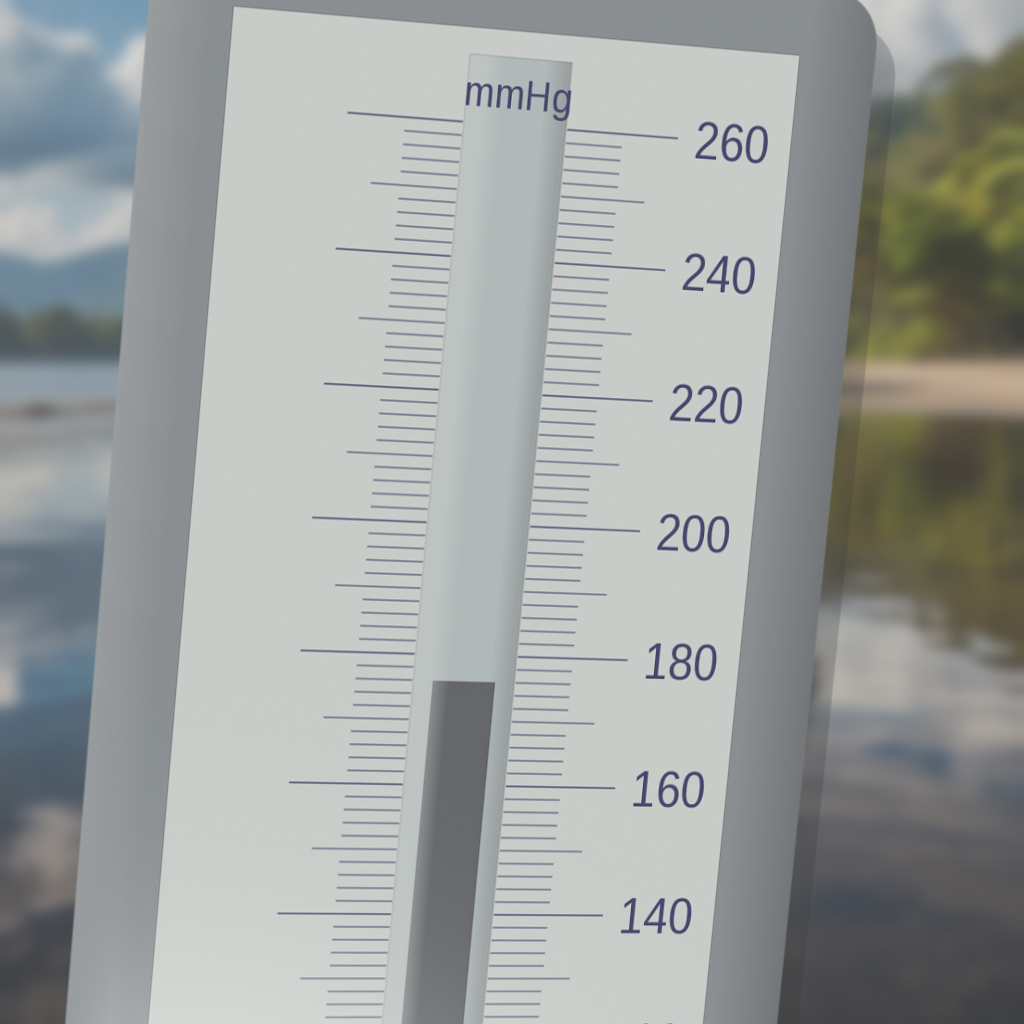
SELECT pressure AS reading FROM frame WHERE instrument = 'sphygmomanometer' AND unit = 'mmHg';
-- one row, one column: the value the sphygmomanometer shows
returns 176 mmHg
